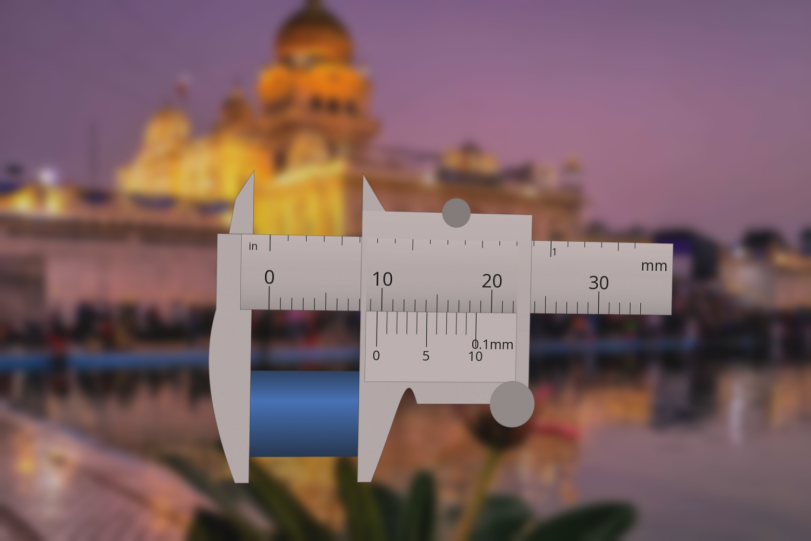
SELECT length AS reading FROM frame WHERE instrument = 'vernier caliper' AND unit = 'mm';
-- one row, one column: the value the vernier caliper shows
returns 9.6 mm
